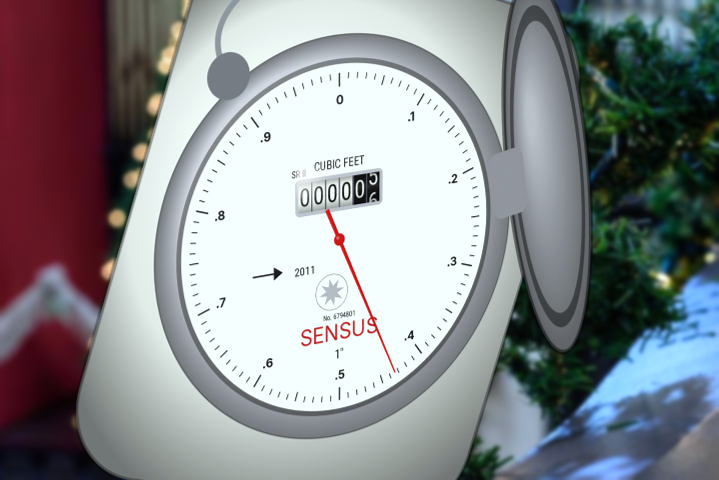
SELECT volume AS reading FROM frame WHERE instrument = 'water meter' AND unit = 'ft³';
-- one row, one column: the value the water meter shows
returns 5.43 ft³
